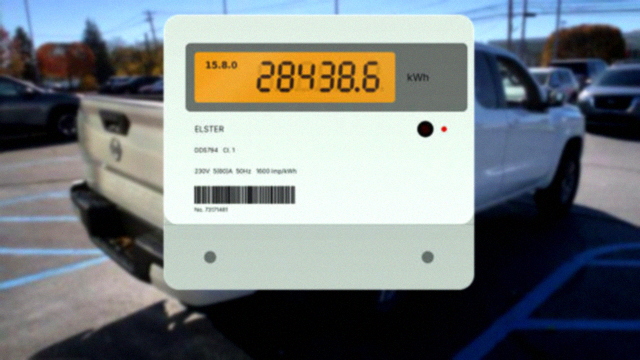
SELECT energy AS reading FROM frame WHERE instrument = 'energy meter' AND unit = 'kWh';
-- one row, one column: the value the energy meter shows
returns 28438.6 kWh
